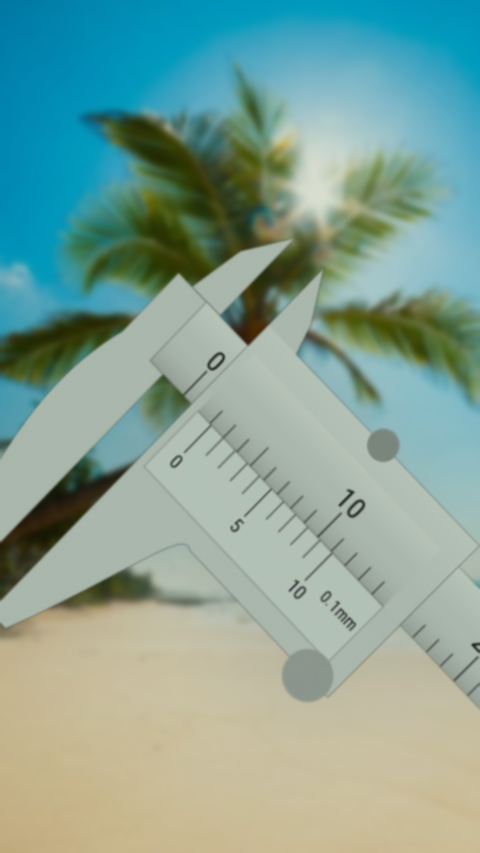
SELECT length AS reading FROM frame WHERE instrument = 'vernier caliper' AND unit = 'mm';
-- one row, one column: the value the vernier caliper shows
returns 2.1 mm
